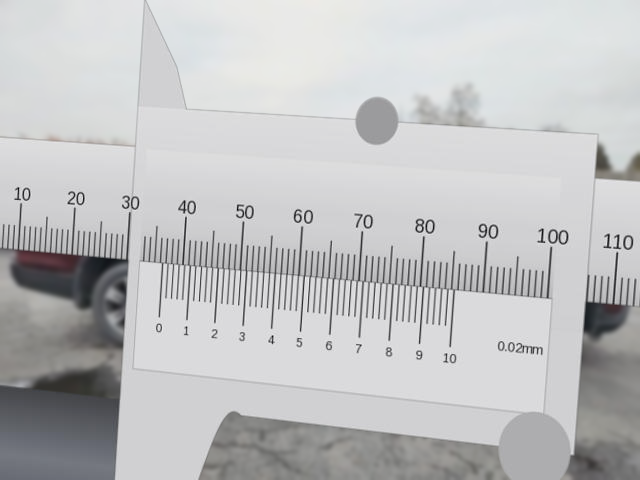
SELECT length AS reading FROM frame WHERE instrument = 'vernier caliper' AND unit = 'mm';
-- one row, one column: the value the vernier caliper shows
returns 36.4 mm
